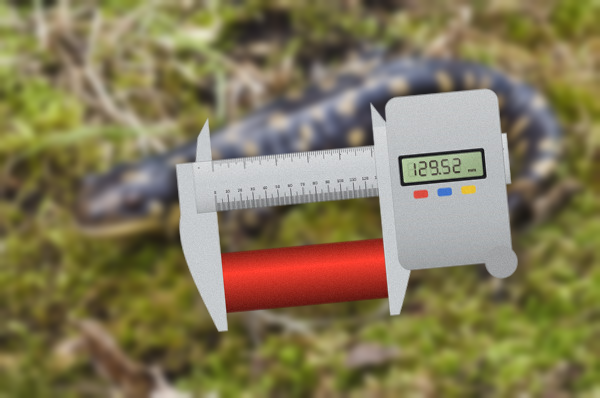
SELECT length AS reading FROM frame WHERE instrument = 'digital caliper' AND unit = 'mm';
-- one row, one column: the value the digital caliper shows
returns 129.52 mm
